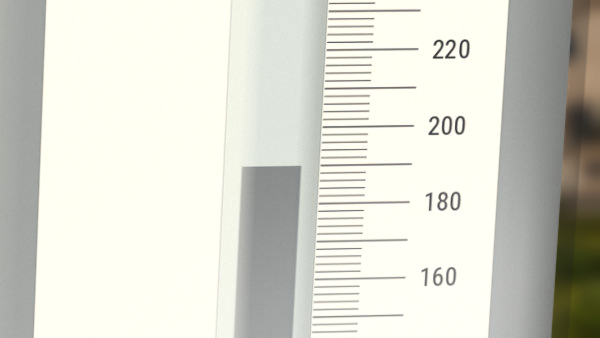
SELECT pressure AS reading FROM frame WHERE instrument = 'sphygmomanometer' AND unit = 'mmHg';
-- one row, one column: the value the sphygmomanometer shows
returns 190 mmHg
